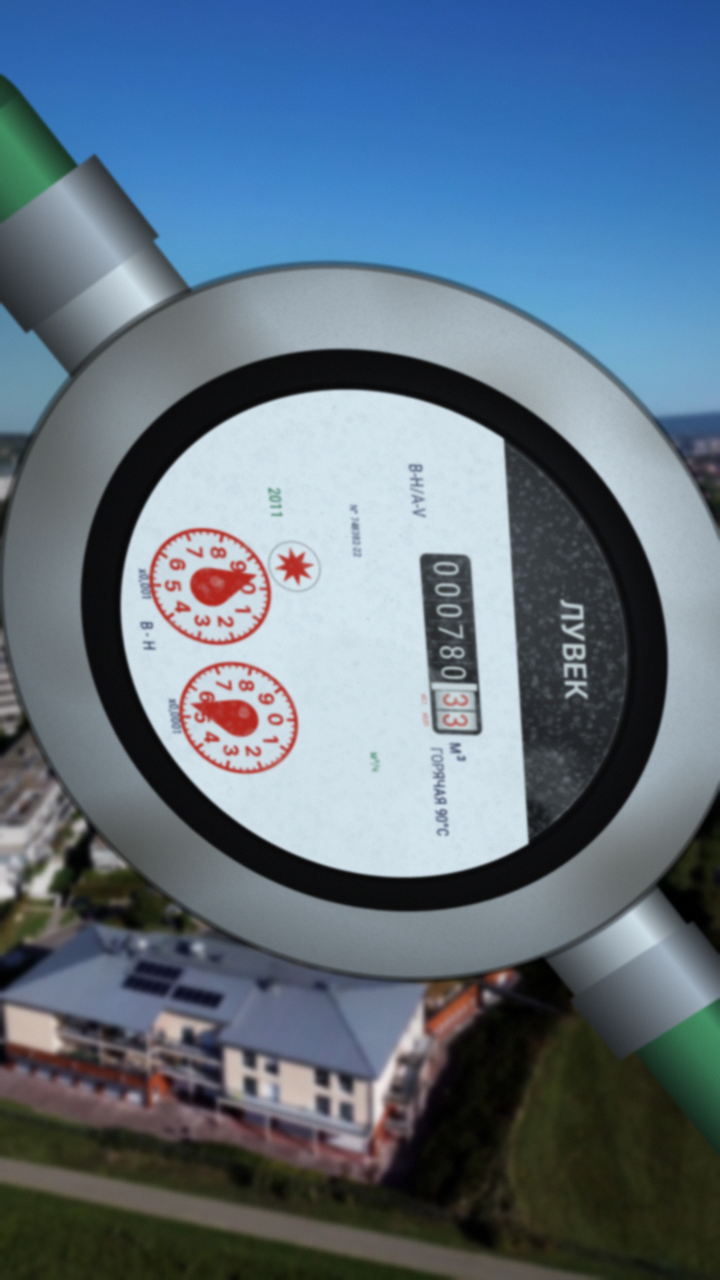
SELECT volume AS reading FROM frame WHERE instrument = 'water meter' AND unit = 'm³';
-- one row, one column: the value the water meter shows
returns 780.3295 m³
